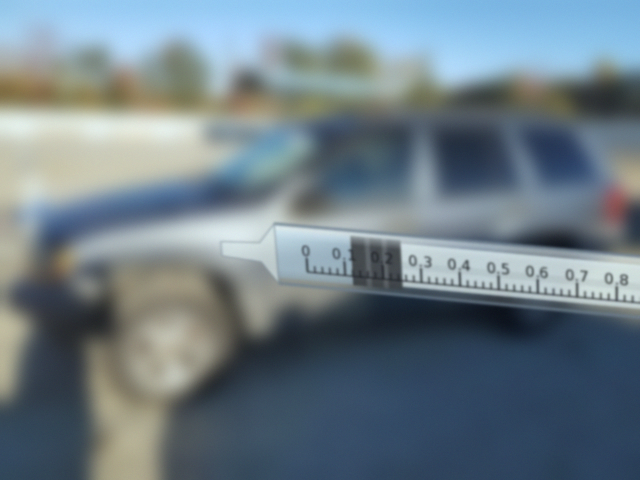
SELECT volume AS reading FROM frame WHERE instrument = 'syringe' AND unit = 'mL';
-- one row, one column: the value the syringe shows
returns 0.12 mL
